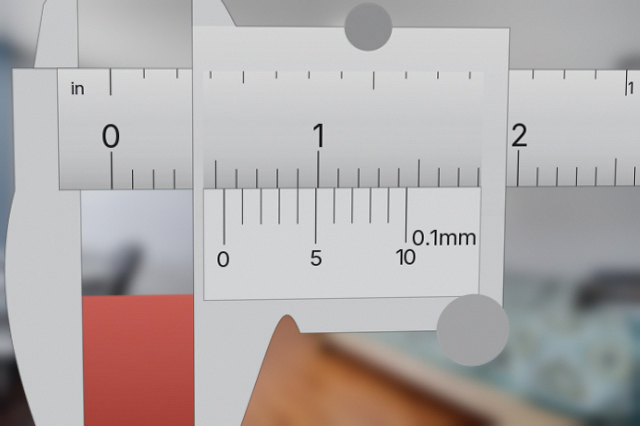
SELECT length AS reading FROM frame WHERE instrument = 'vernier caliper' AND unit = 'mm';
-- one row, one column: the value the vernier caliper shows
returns 5.4 mm
